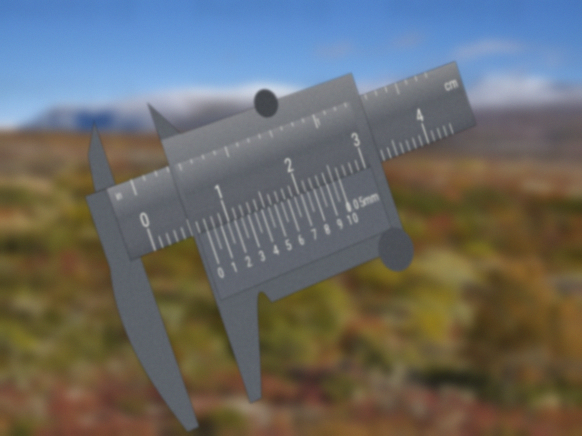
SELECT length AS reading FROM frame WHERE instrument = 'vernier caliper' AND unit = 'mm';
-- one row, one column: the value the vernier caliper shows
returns 7.0 mm
